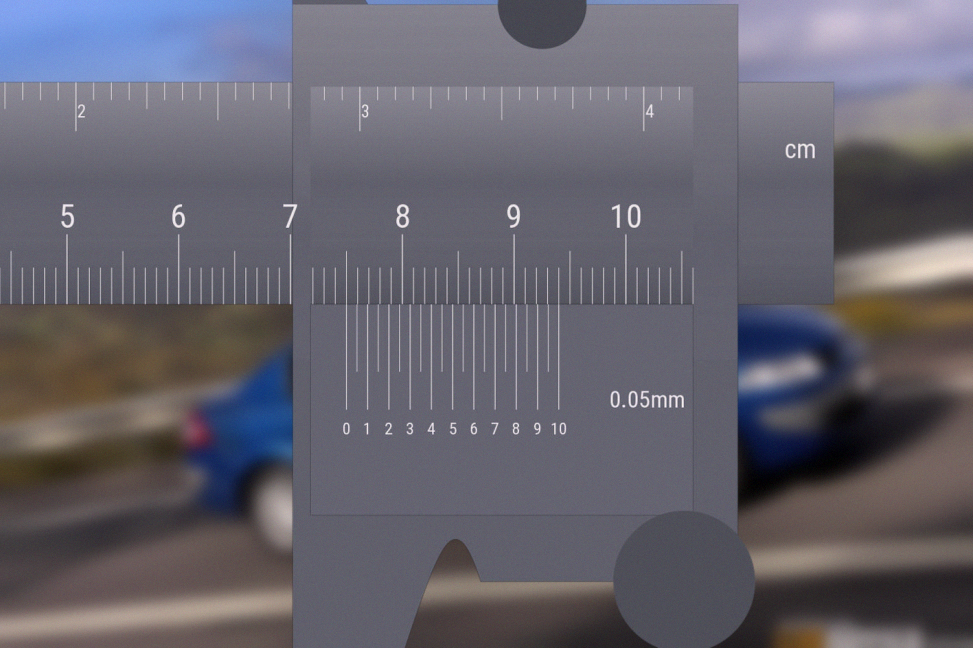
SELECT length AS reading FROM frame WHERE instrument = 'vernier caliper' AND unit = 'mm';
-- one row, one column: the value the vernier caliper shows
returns 75.0 mm
